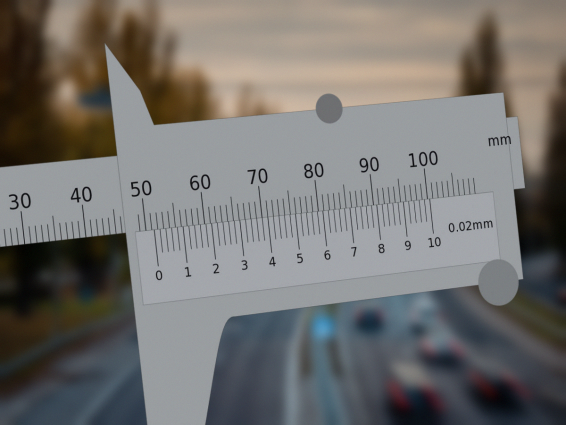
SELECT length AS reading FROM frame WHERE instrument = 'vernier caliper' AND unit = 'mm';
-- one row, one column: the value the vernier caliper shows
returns 51.4 mm
